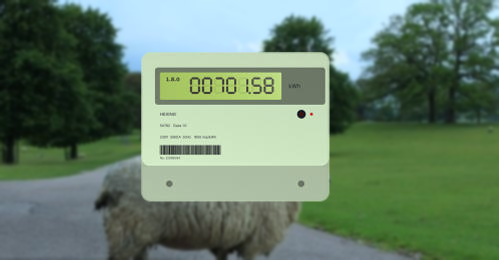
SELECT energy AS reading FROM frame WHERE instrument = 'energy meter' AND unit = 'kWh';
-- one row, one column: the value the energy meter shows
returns 701.58 kWh
